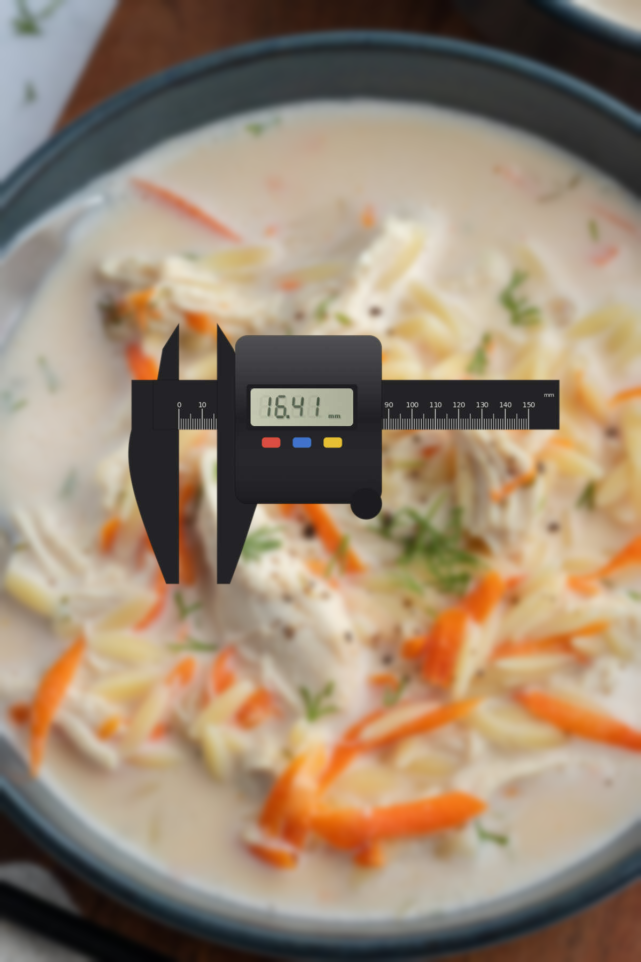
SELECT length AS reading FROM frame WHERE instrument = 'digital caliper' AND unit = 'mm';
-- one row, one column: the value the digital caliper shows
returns 16.41 mm
